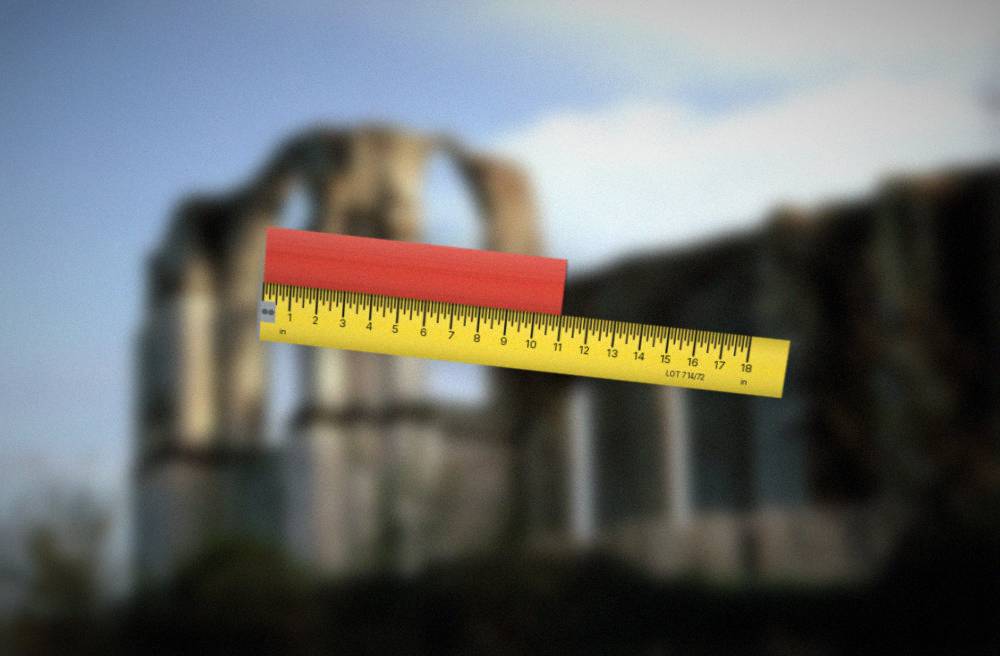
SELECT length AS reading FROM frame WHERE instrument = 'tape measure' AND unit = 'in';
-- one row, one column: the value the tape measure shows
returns 11 in
